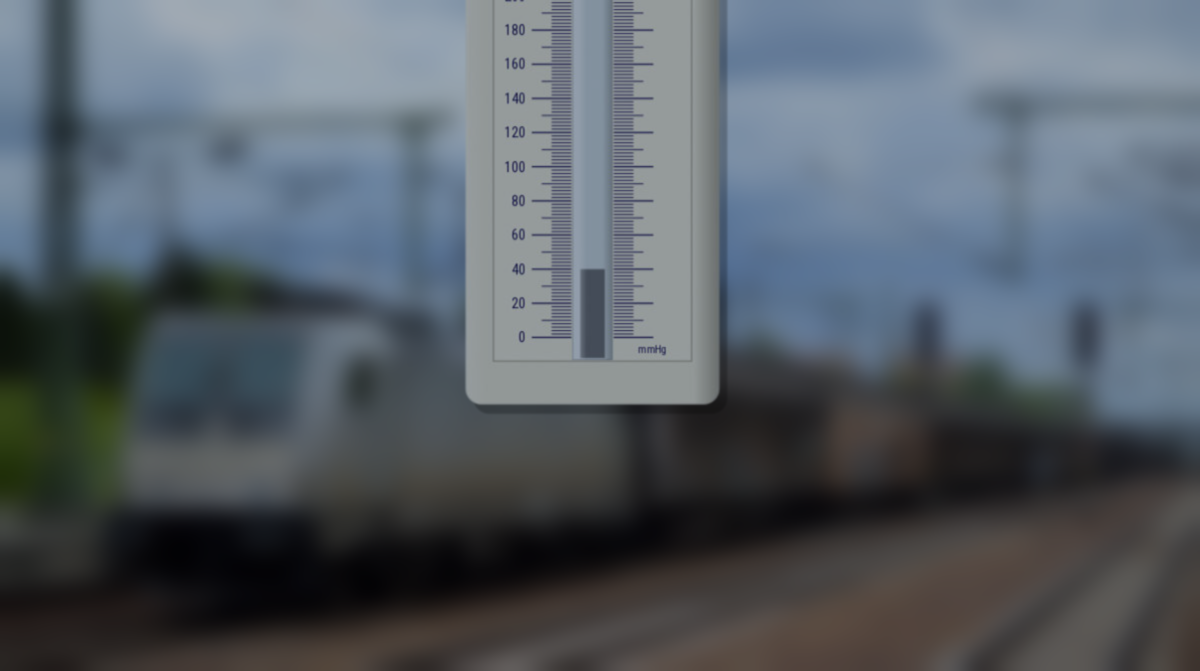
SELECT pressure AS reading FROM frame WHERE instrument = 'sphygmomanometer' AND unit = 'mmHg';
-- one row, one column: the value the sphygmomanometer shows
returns 40 mmHg
